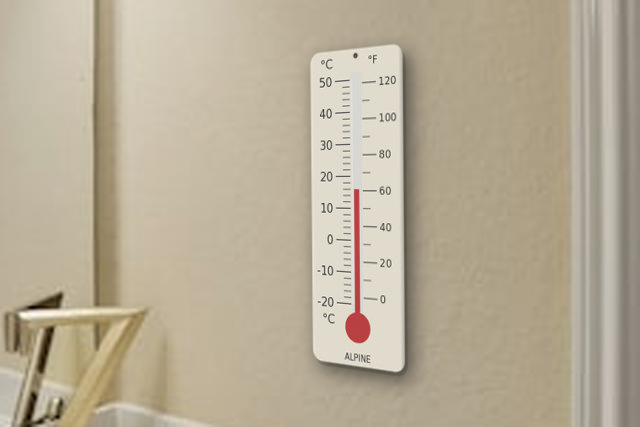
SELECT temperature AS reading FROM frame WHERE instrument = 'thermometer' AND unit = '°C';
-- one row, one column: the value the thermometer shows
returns 16 °C
